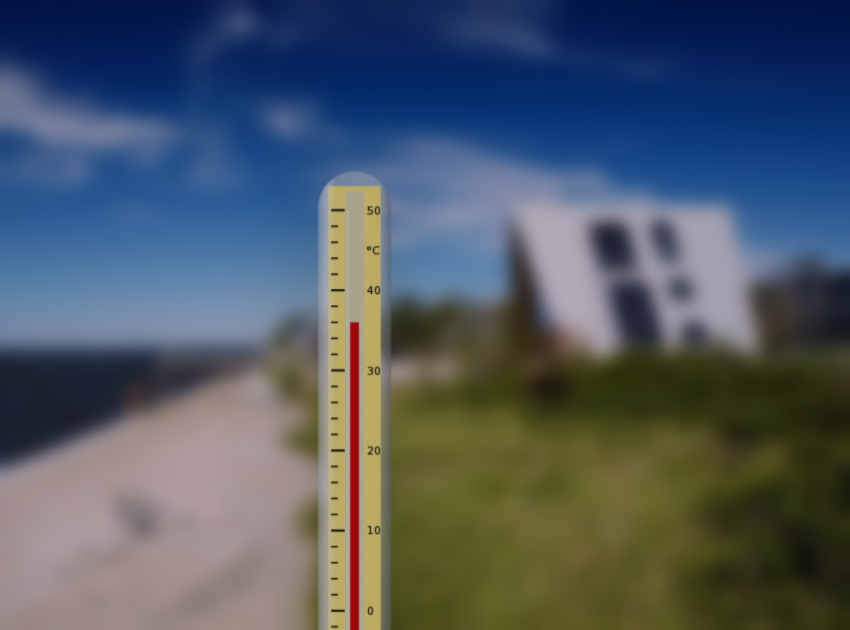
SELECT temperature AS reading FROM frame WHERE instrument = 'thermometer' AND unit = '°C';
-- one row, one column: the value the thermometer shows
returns 36 °C
